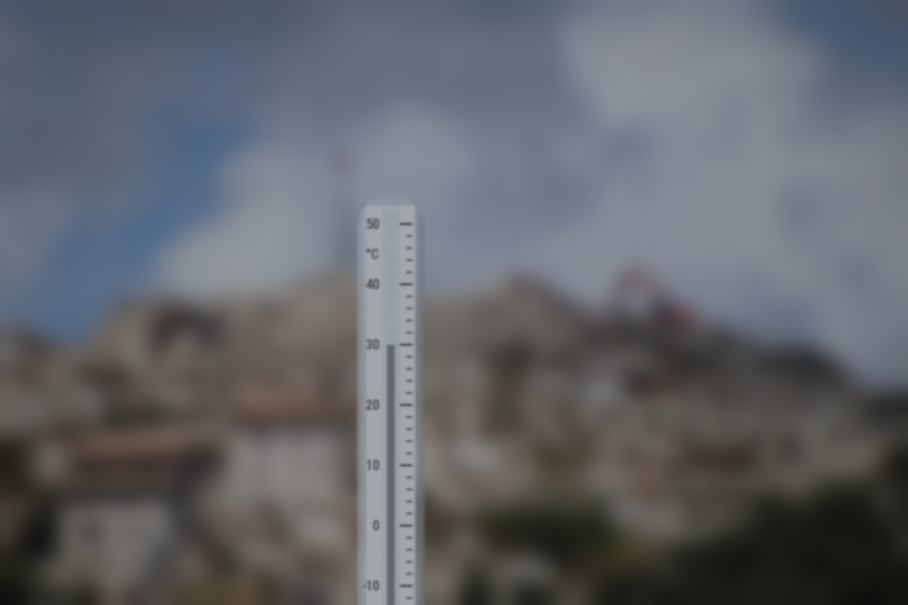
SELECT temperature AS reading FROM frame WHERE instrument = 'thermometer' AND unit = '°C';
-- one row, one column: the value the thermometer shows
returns 30 °C
